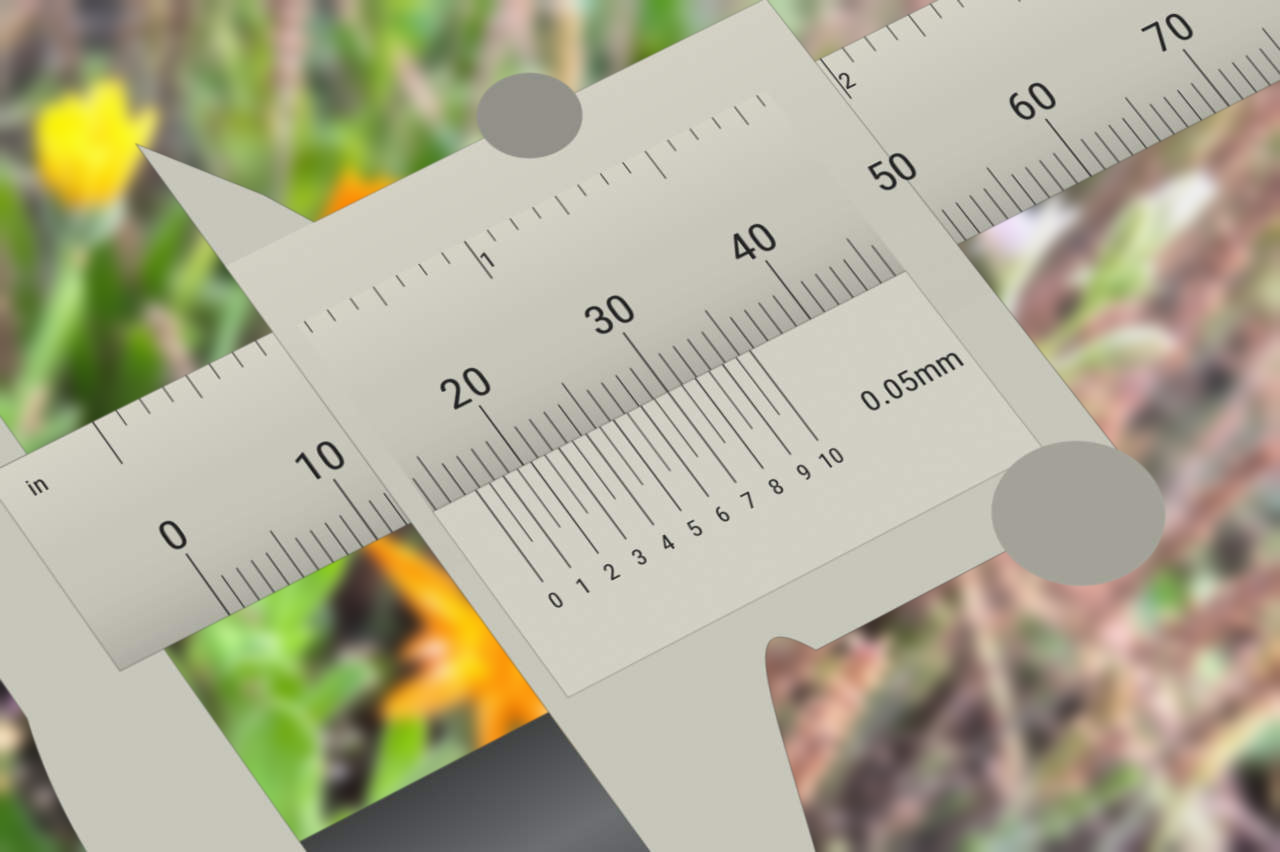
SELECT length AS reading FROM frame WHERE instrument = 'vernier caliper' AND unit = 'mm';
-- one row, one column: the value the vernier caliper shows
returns 16.7 mm
